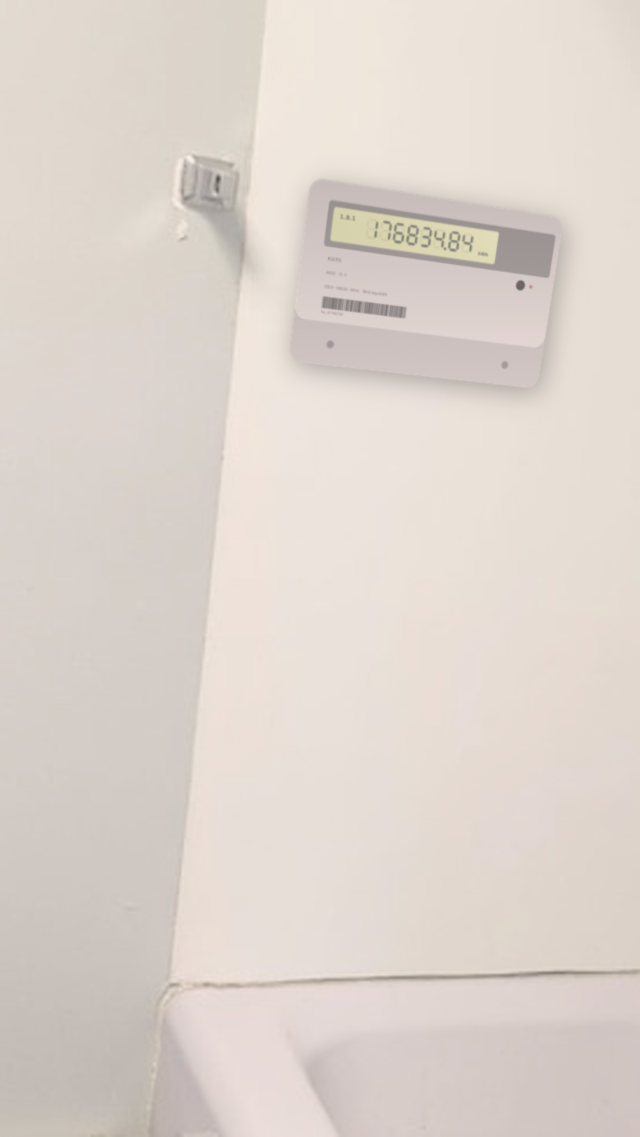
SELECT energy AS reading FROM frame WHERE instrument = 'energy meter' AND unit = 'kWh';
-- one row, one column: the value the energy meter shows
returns 176834.84 kWh
